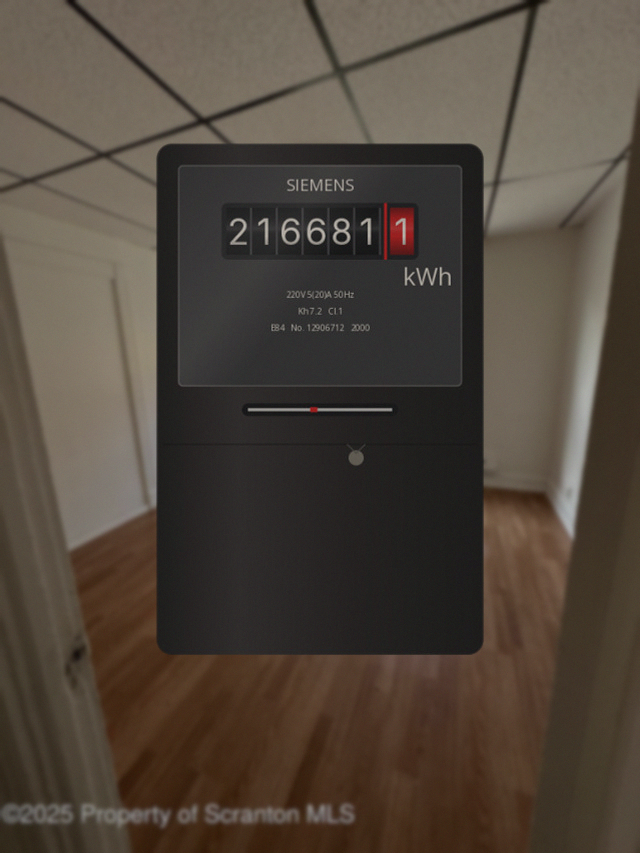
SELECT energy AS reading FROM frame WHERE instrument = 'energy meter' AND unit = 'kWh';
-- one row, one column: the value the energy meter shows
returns 216681.1 kWh
